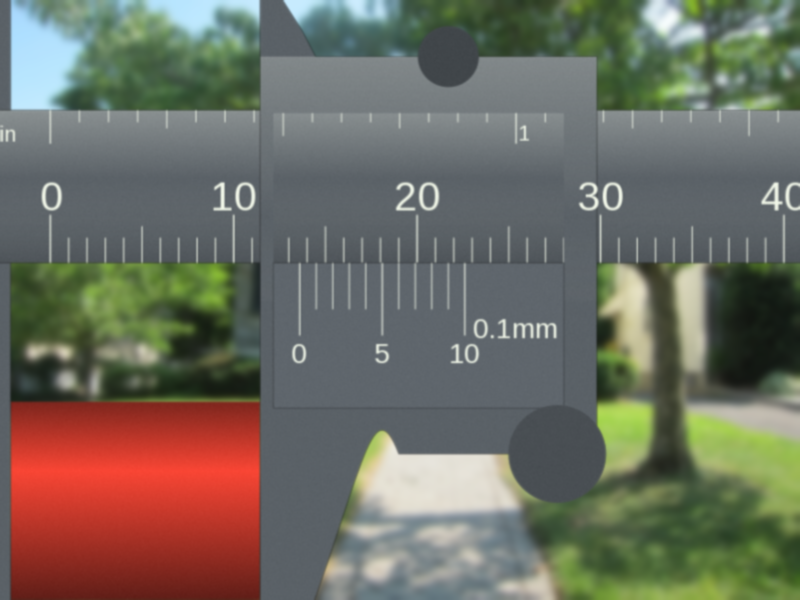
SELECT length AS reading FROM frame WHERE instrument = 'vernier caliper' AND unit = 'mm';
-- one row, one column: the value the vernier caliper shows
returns 13.6 mm
